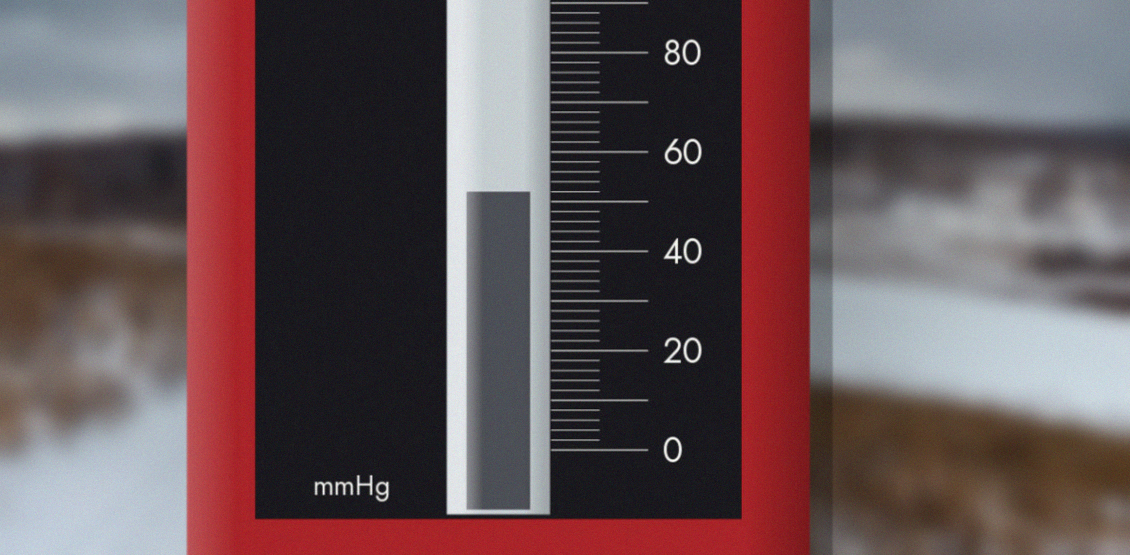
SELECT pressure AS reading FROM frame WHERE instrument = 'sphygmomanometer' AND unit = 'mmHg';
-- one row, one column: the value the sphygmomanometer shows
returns 52 mmHg
